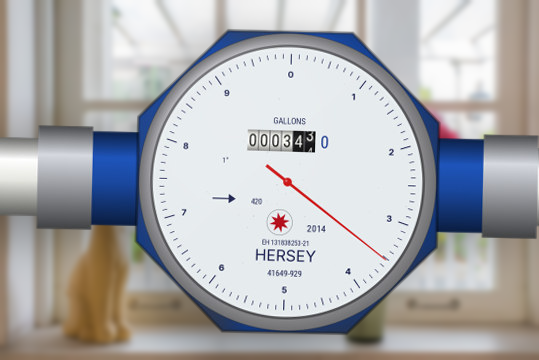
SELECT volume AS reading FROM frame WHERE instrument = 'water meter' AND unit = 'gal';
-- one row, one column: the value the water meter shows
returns 3433.5 gal
